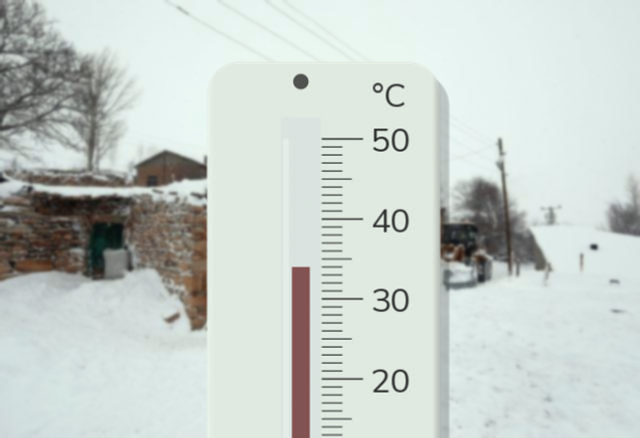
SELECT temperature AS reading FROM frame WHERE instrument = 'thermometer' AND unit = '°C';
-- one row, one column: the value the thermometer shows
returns 34 °C
